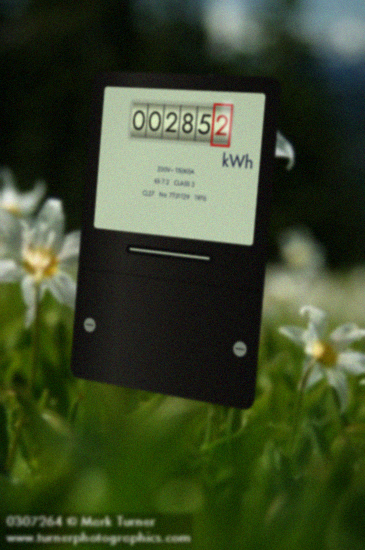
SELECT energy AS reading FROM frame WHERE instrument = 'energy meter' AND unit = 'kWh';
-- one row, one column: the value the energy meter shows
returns 285.2 kWh
